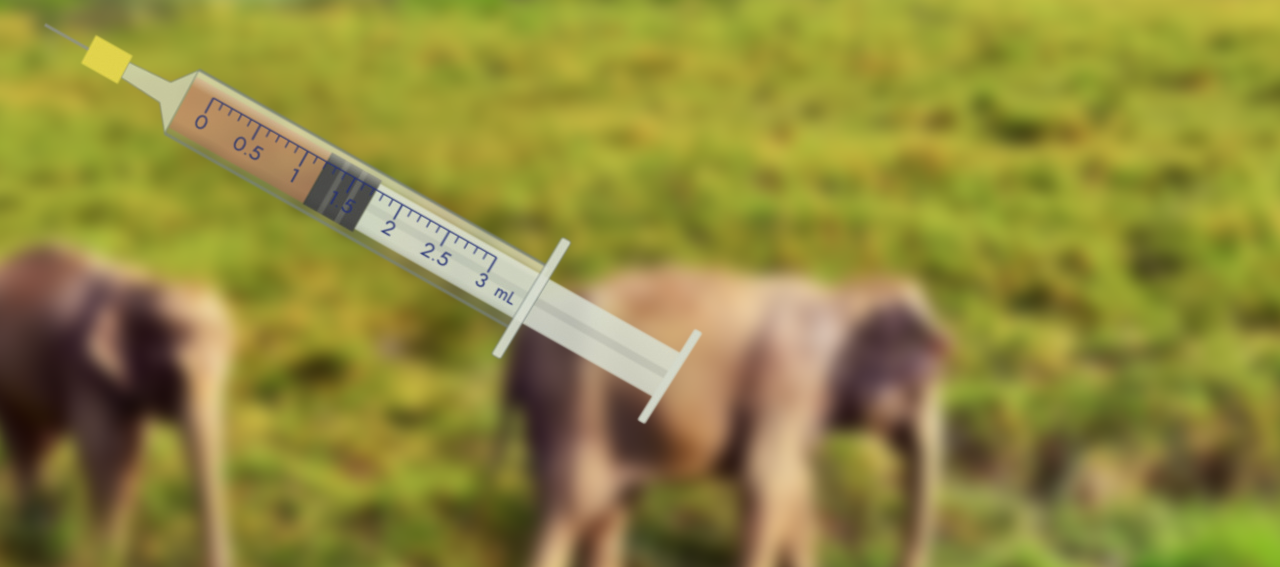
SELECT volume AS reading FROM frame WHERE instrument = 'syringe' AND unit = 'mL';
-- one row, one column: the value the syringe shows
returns 1.2 mL
